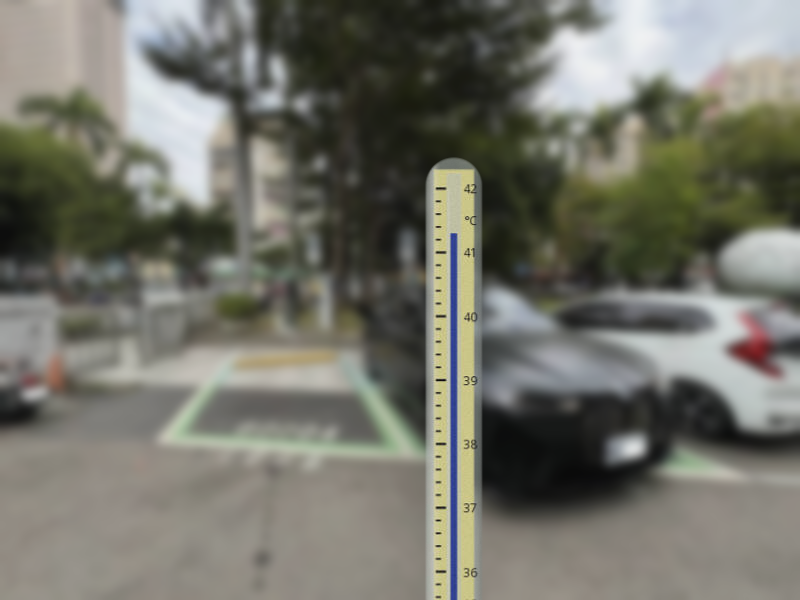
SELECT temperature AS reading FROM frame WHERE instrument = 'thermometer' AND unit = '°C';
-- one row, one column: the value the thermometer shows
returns 41.3 °C
